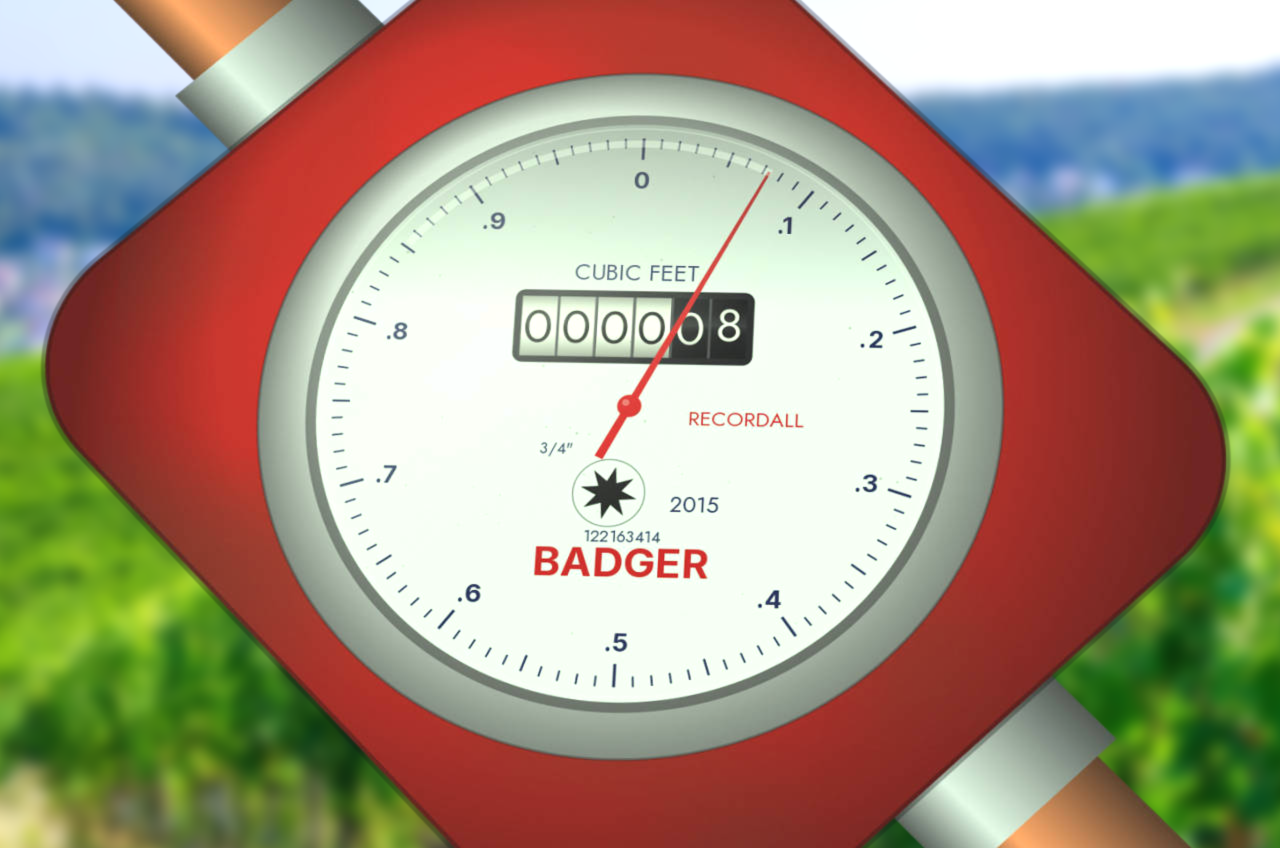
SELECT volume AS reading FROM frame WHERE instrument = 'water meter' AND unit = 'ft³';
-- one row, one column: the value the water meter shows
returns 8.07 ft³
